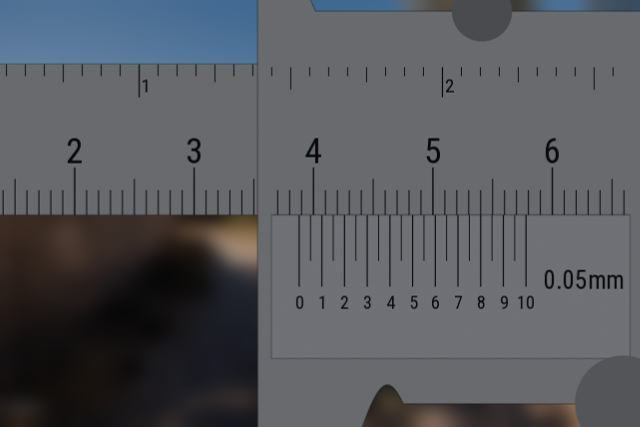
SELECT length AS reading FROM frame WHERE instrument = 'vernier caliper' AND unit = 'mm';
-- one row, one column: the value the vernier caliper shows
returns 38.8 mm
